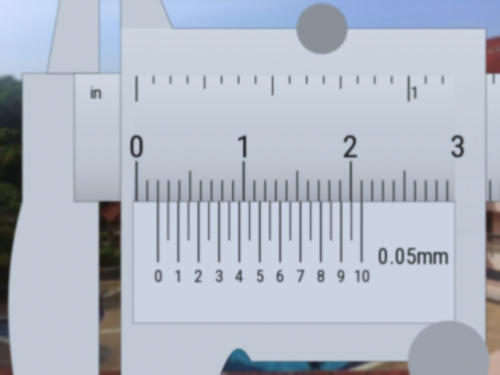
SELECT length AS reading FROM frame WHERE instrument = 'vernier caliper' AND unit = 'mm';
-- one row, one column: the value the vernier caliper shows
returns 2.0 mm
